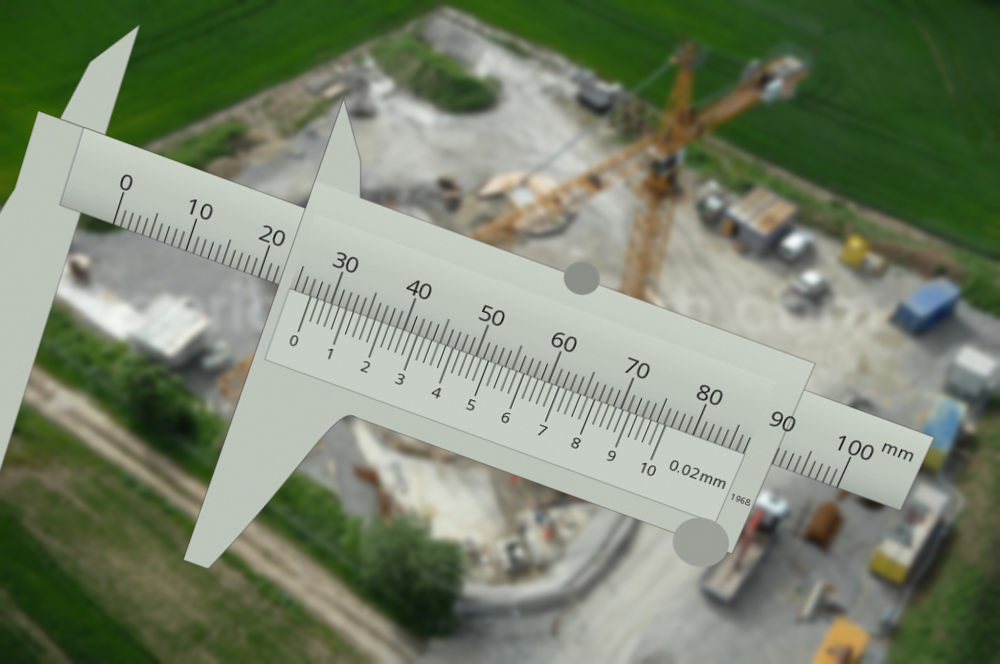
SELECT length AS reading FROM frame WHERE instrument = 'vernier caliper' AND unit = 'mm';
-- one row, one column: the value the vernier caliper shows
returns 27.2 mm
